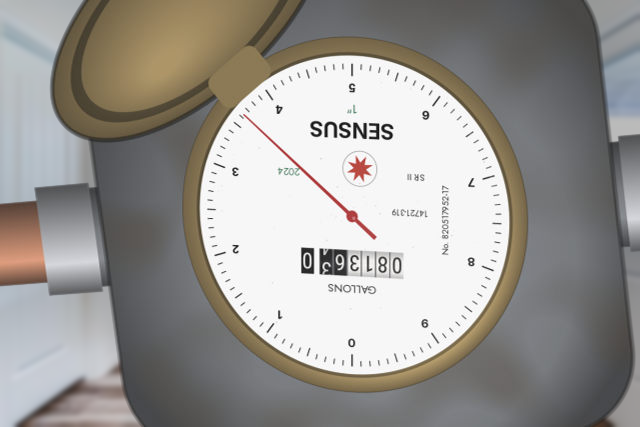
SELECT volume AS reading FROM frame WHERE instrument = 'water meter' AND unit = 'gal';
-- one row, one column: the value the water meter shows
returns 813633.6 gal
